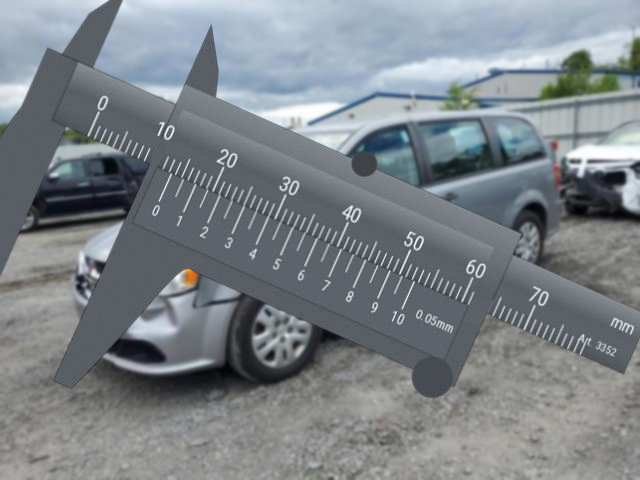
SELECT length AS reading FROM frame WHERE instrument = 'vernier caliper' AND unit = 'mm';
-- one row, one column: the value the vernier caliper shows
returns 13.4 mm
